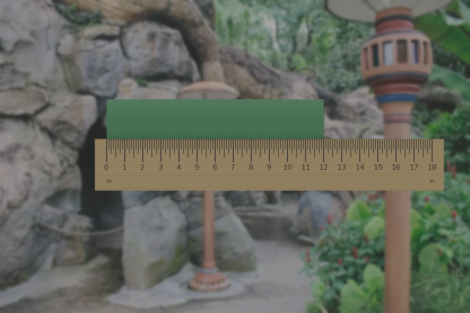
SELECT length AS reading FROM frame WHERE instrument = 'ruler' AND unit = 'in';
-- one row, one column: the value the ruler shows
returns 12 in
